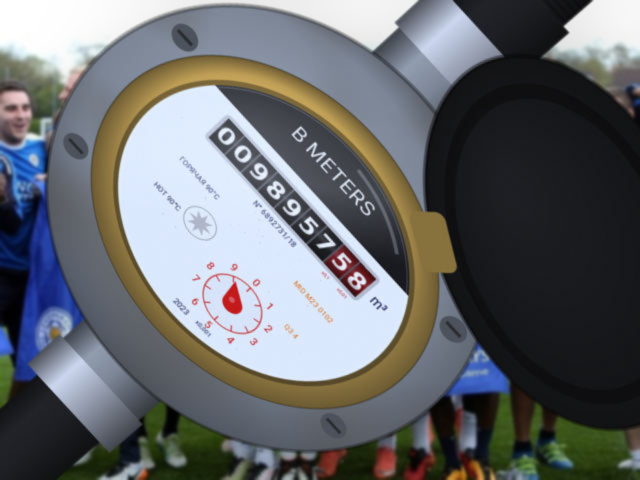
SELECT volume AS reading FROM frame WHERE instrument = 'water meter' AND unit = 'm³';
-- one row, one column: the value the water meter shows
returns 98957.579 m³
